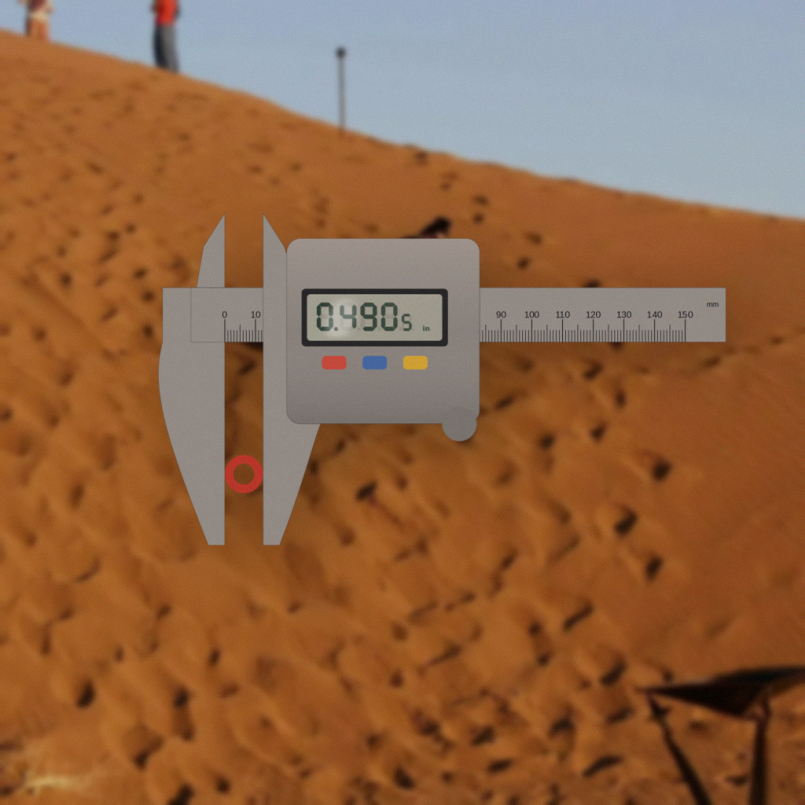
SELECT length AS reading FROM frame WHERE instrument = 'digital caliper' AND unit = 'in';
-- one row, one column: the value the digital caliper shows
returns 0.4905 in
